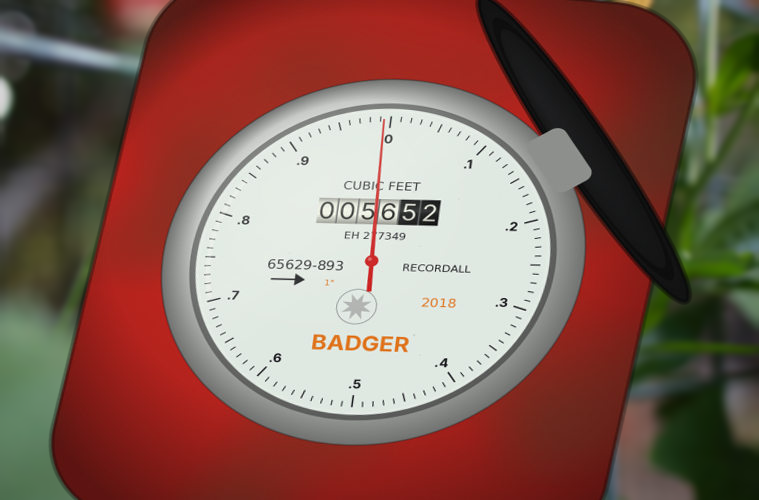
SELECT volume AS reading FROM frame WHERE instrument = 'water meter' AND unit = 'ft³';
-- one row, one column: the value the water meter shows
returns 5651.99 ft³
